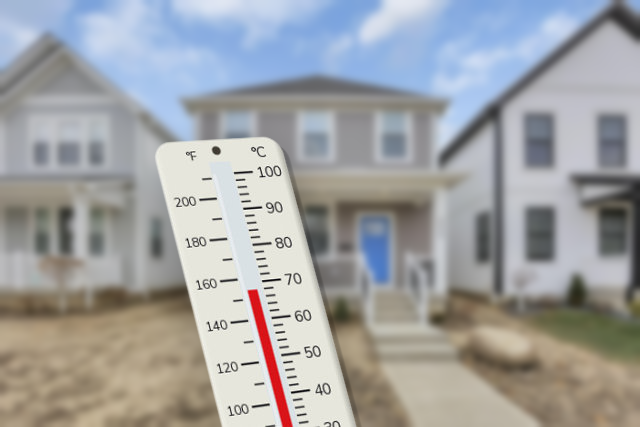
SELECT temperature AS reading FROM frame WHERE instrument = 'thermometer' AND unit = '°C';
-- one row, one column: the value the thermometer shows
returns 68 °C
